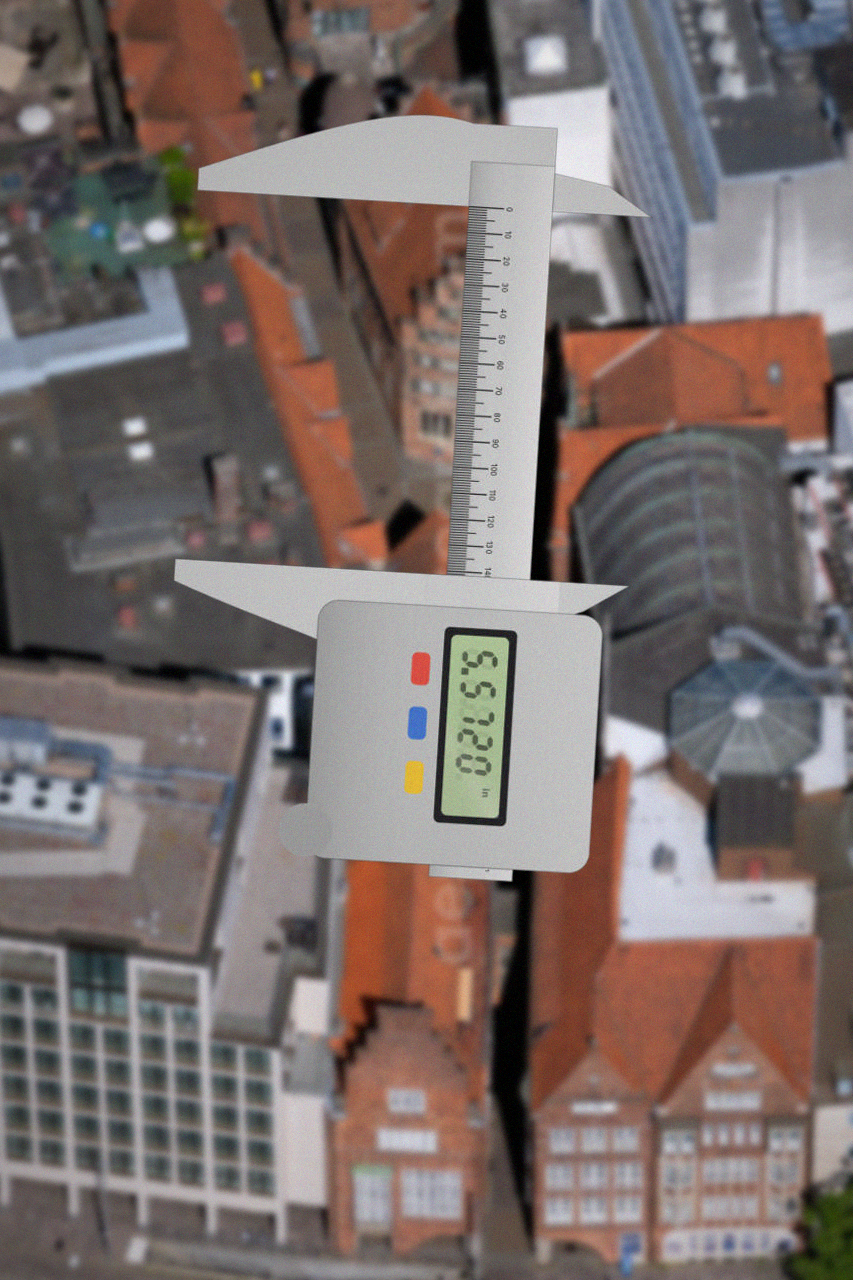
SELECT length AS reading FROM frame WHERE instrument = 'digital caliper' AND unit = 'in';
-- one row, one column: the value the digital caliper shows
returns 5.5720 in
